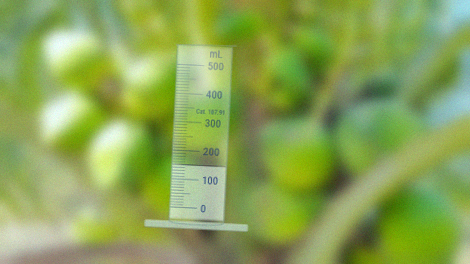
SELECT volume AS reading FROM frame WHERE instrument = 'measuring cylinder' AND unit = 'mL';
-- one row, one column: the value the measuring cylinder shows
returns 150 mL
